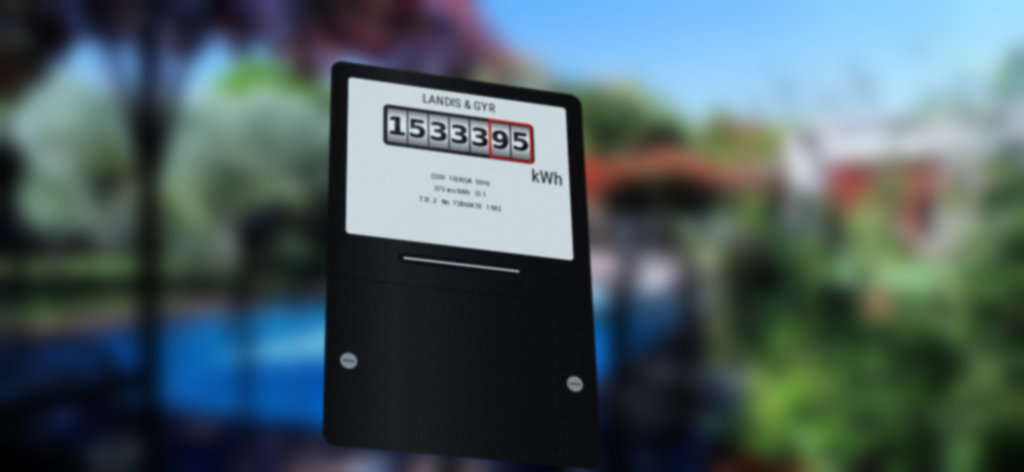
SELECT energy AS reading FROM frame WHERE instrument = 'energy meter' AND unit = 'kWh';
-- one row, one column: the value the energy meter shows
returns 15333.95 kWh
